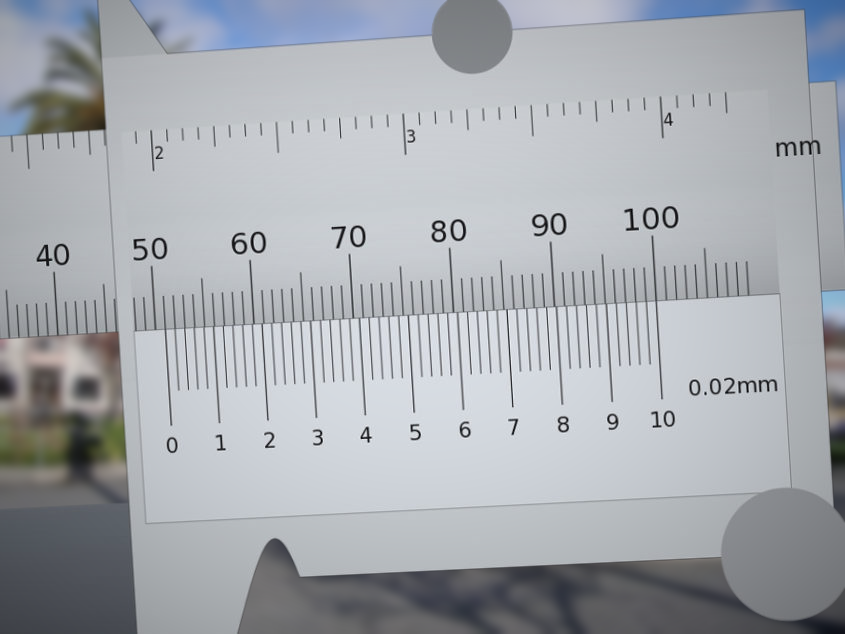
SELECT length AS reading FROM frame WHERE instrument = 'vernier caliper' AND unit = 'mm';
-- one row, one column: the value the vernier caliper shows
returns 51.0 mm
